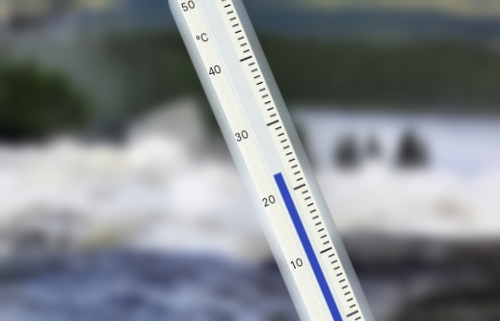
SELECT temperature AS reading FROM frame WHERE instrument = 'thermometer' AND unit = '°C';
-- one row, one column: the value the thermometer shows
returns 23 °C
